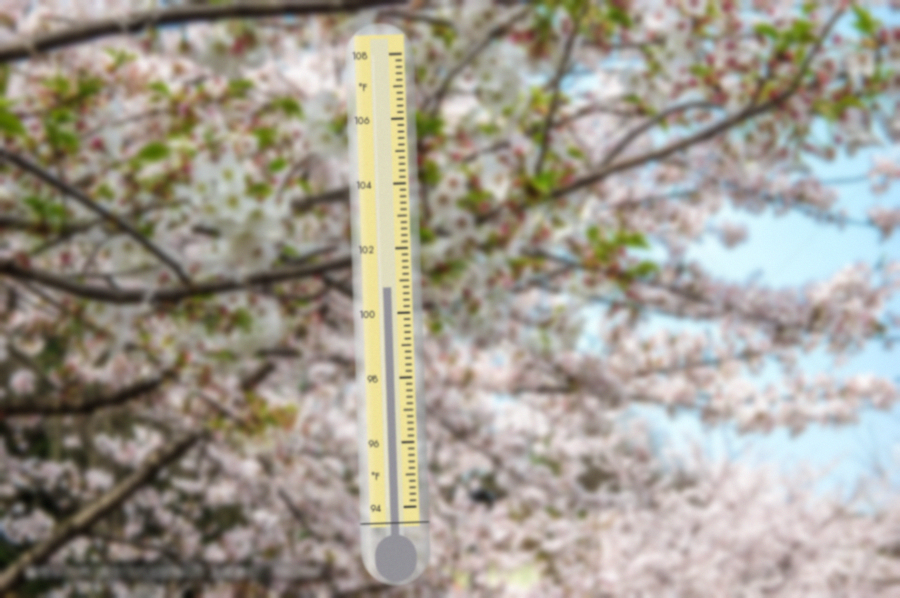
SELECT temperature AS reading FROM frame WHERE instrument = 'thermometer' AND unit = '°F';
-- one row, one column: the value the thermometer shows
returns 100.8 °F
